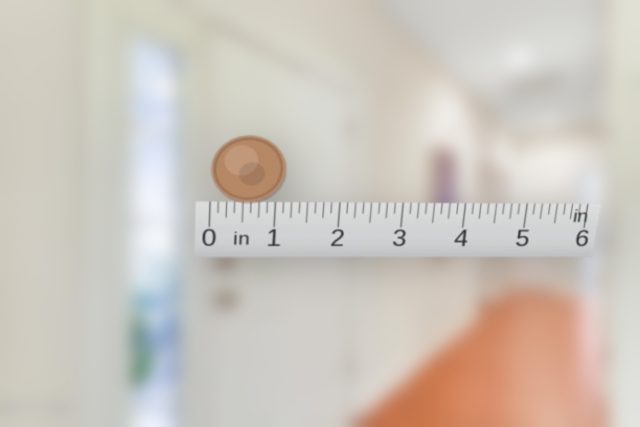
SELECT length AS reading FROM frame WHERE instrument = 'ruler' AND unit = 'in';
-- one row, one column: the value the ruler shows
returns 1.125 in
